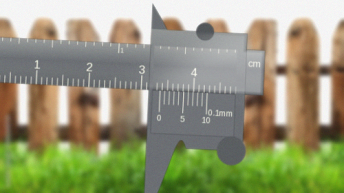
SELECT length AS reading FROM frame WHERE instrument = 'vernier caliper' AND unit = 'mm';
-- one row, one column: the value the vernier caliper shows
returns 33.6 mm
